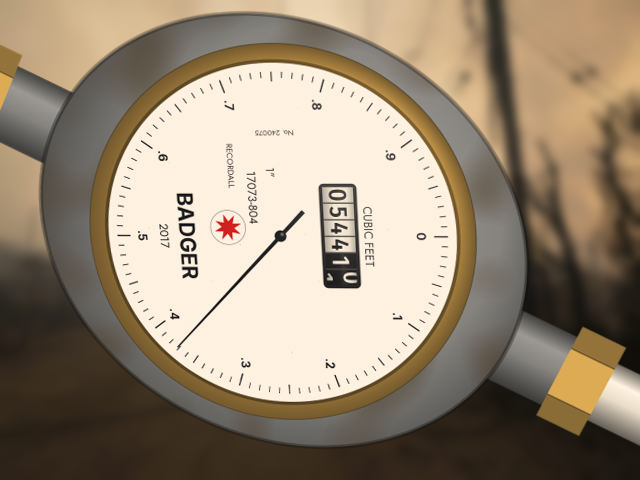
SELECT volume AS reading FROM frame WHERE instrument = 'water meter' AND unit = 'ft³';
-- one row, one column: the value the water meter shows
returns 54410.37 ft³
